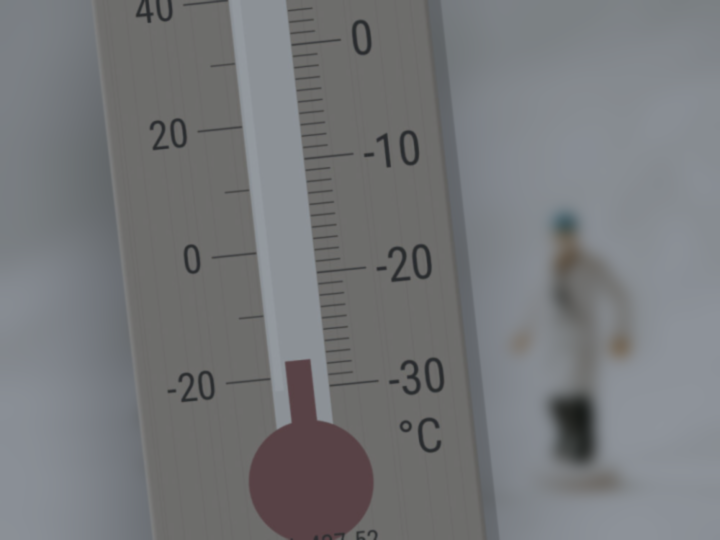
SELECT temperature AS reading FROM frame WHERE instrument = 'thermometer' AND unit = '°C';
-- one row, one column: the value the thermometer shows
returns -27.5 °C
